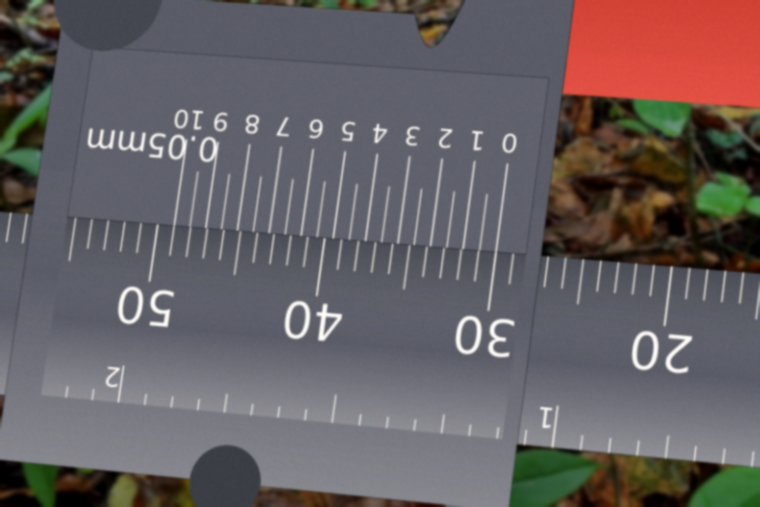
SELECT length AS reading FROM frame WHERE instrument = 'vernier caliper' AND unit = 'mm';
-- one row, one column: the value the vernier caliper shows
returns 30.0 mm
